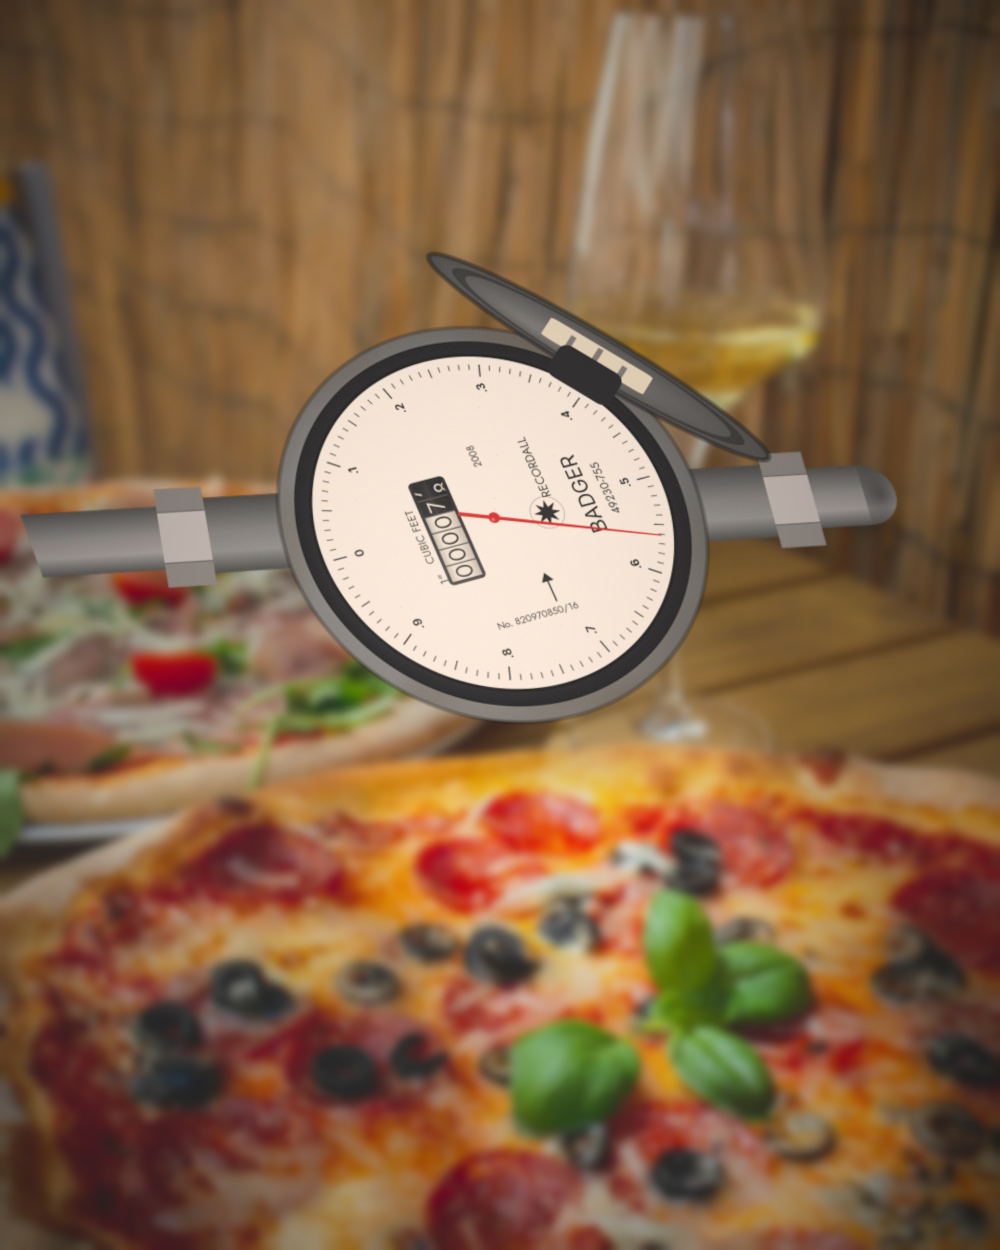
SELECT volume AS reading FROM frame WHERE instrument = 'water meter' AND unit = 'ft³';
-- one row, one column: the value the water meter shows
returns 77.56 ft³
